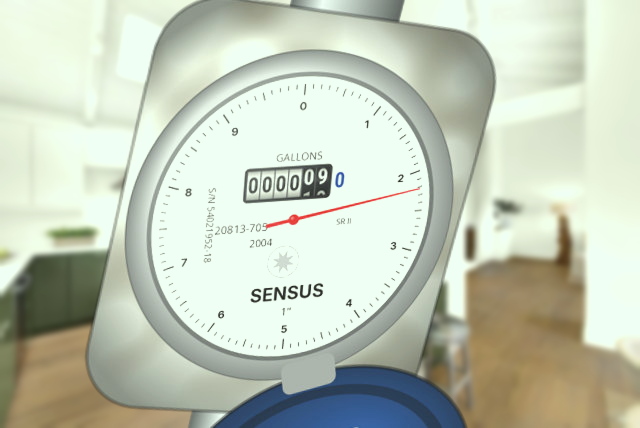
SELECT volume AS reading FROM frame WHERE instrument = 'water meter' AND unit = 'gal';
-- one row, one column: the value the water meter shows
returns 92.2 gal
